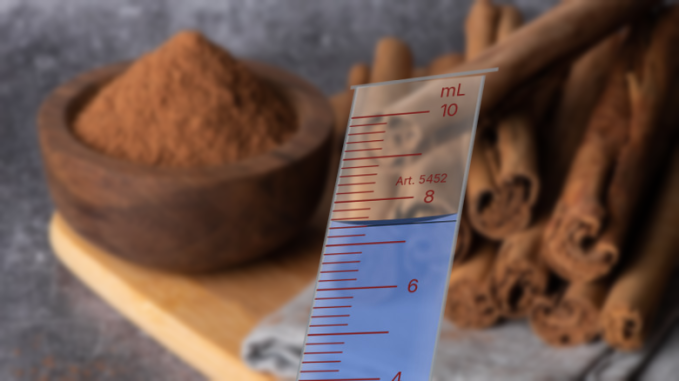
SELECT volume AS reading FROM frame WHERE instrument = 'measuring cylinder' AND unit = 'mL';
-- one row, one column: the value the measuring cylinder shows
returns 7.4 mL
